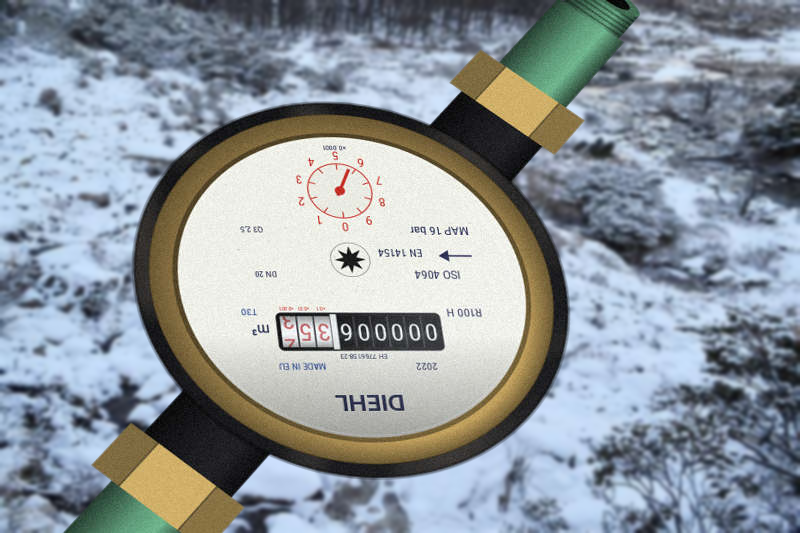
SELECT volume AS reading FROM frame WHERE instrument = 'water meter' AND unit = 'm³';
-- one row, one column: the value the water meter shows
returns 6.3525 m³
